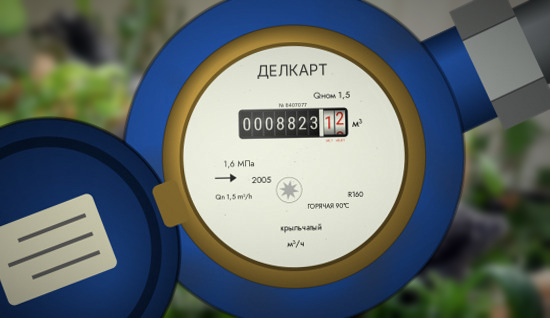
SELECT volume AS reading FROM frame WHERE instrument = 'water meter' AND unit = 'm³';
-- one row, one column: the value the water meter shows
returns 8823.12 m³
